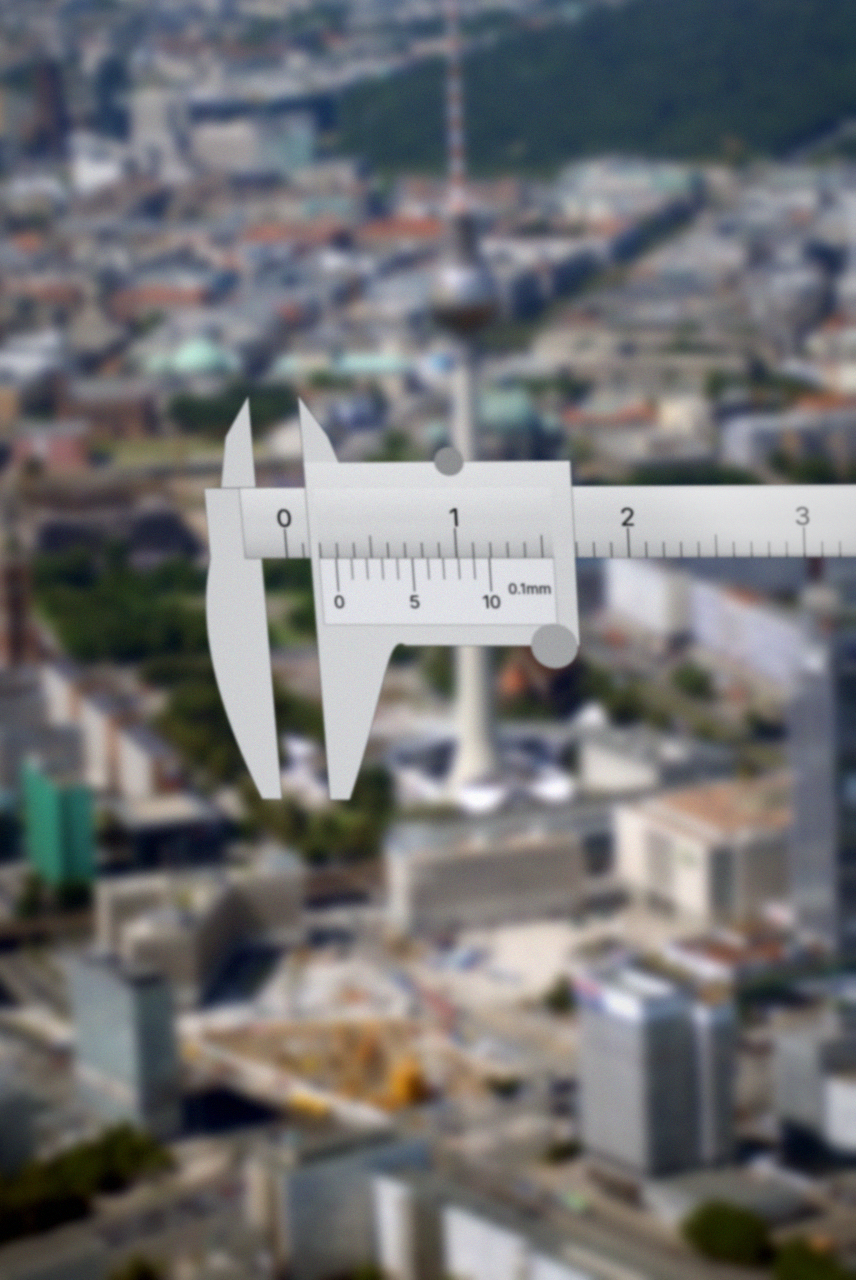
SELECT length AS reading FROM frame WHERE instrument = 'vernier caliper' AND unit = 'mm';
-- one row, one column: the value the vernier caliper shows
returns 2.9 mm
